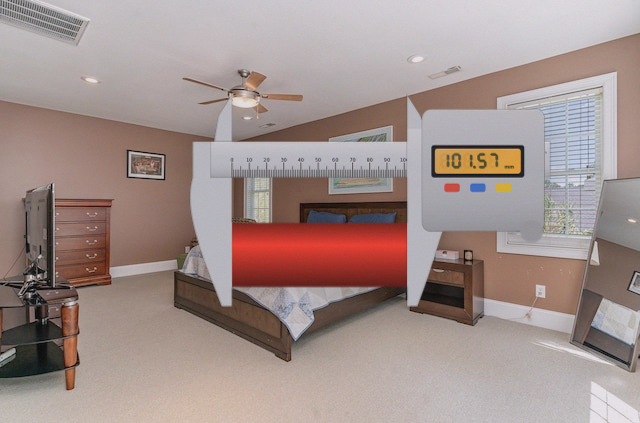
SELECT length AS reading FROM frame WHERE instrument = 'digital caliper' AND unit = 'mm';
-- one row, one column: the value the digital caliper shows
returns 101.57 mm
